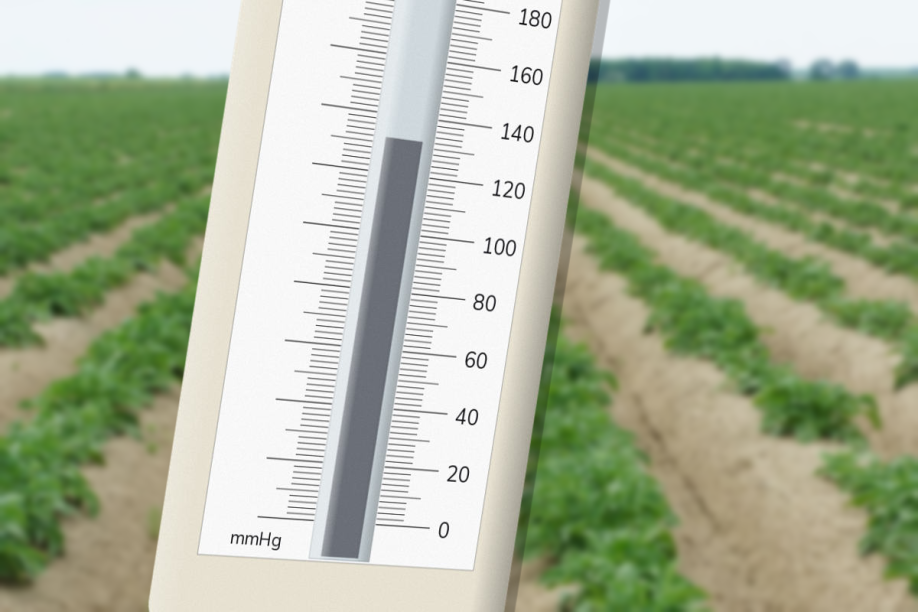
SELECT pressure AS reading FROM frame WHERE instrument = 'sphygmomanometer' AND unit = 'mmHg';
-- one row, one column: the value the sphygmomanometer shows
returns 132 mmHg
